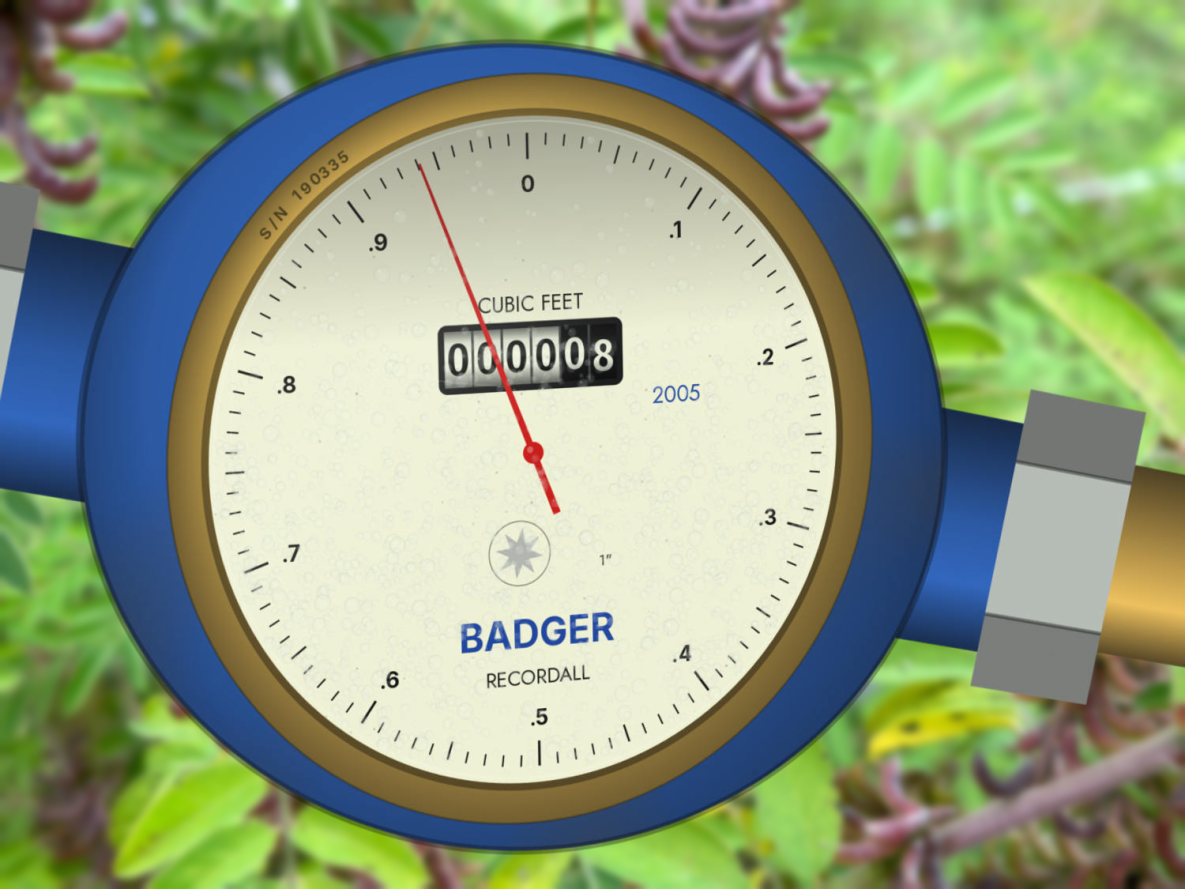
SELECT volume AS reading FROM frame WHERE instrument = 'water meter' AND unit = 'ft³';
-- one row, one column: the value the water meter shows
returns 7.94 ft³
